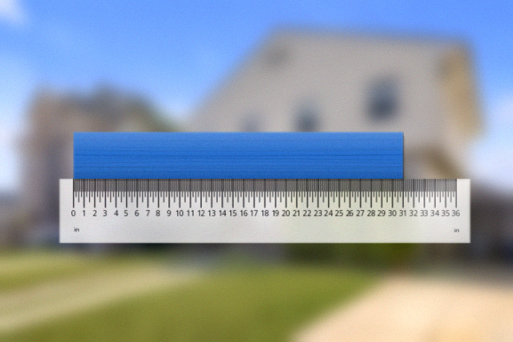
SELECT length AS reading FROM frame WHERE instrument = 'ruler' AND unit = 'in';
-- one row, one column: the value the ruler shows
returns 31 in
